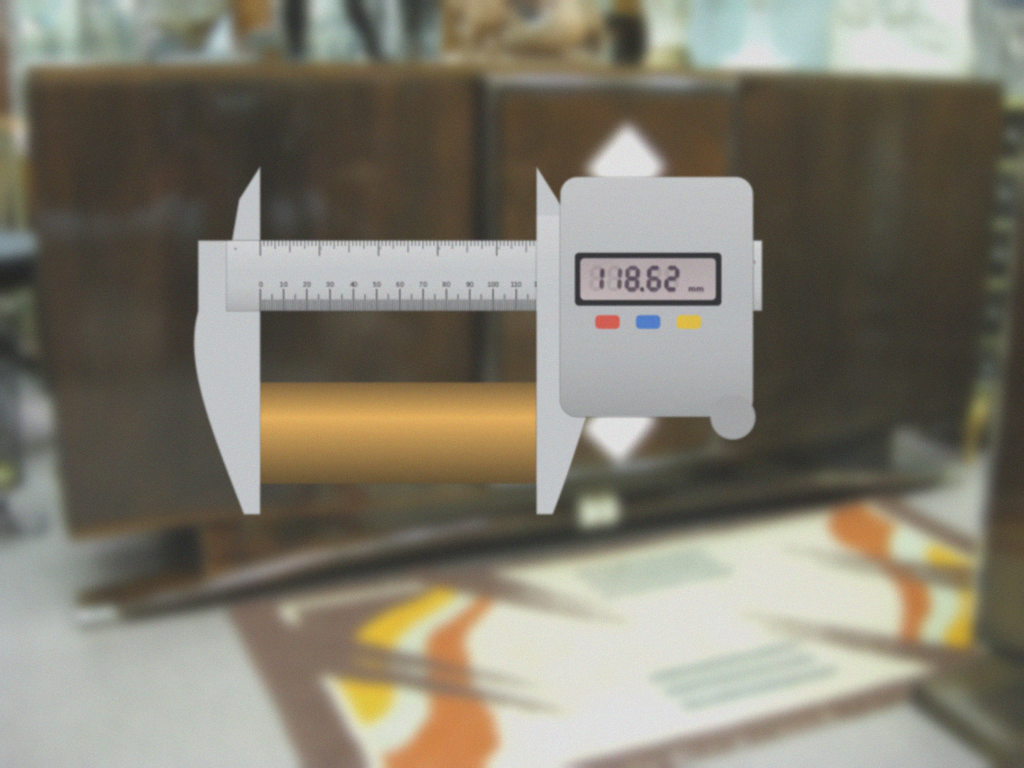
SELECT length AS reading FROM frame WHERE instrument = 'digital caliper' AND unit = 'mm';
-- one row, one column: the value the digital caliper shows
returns 118.62 mm
